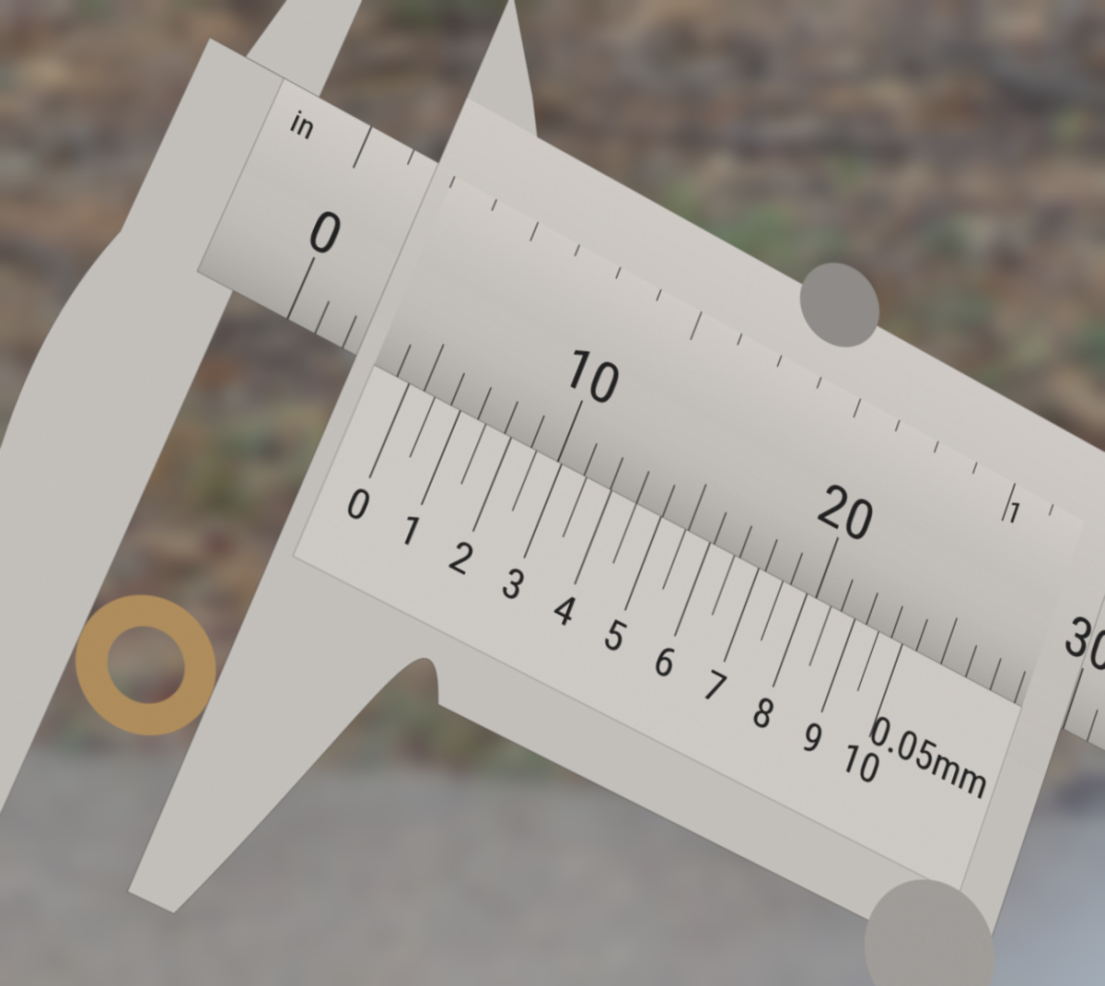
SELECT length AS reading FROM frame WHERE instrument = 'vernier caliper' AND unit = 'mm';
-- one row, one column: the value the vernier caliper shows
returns 4.45 mm
